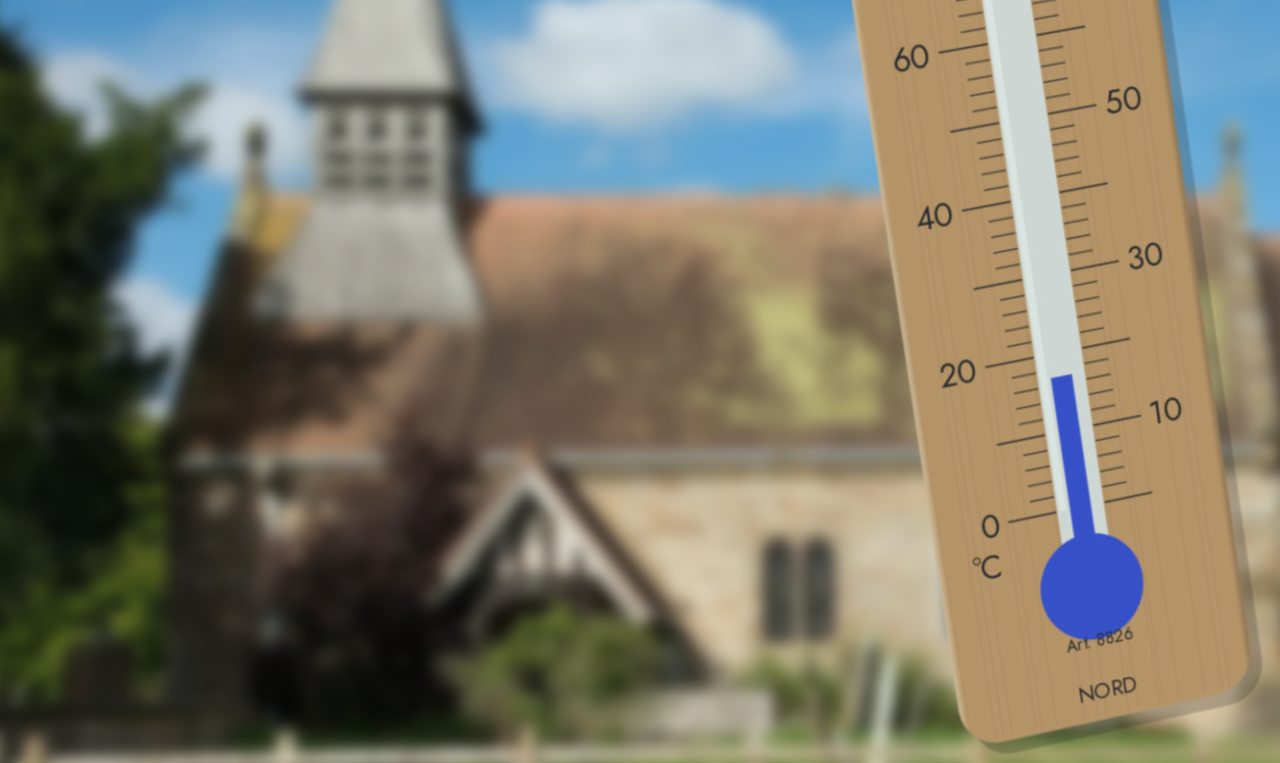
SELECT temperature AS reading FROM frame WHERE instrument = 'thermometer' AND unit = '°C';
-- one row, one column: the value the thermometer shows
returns 17 °C
